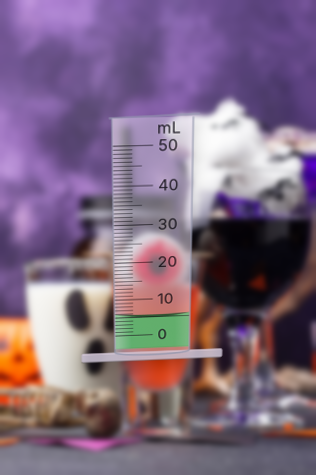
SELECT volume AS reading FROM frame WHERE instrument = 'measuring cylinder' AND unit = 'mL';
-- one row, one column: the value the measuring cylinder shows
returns 5 mL
